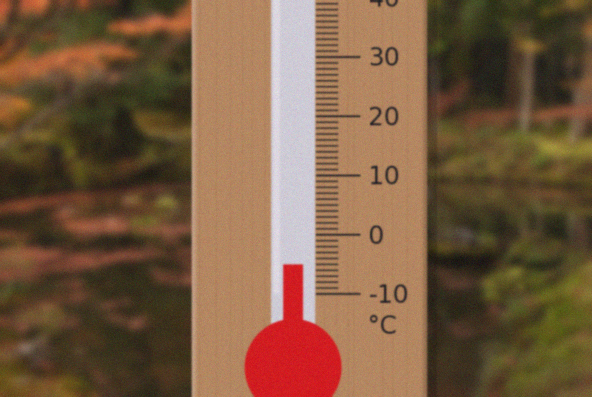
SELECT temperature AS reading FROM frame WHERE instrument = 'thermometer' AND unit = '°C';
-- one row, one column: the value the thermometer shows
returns -5 °C
